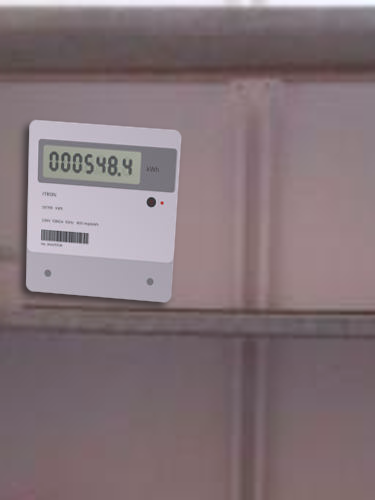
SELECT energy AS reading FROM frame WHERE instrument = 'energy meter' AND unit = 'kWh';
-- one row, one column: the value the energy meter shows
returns 548.4 kWh
